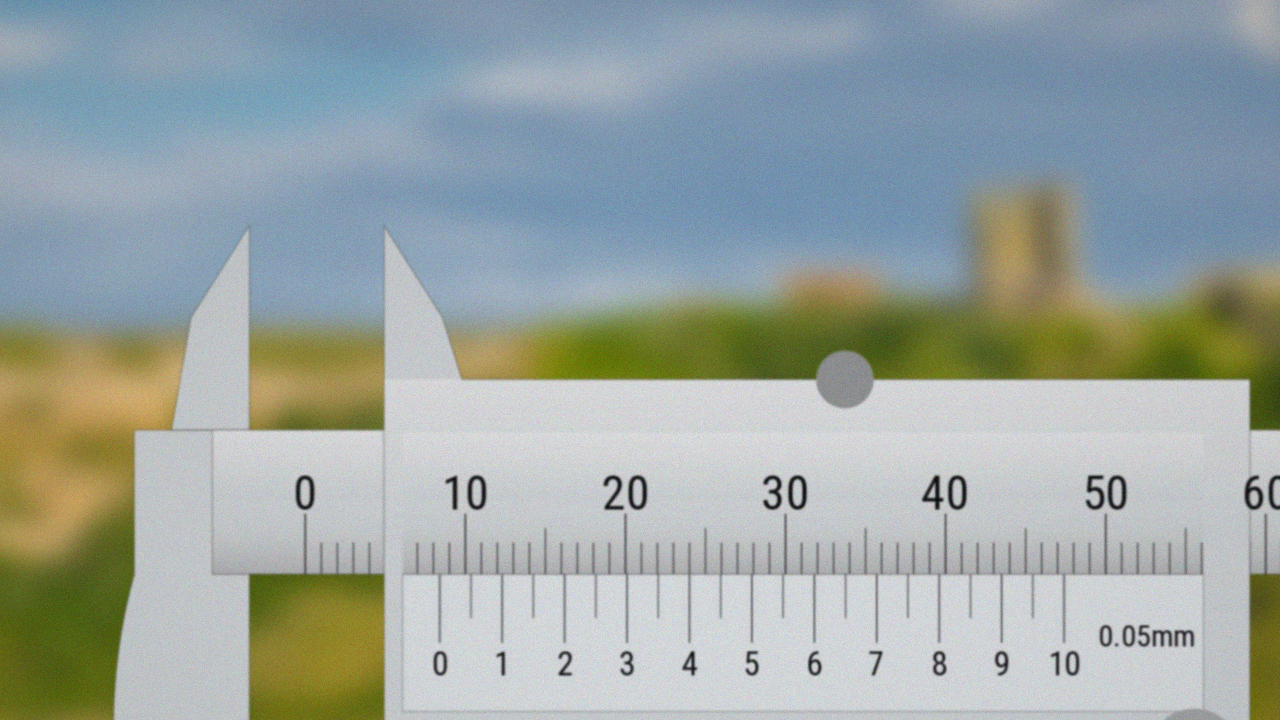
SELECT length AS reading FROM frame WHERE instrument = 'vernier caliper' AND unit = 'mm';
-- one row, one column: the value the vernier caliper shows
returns 8.4 mm
